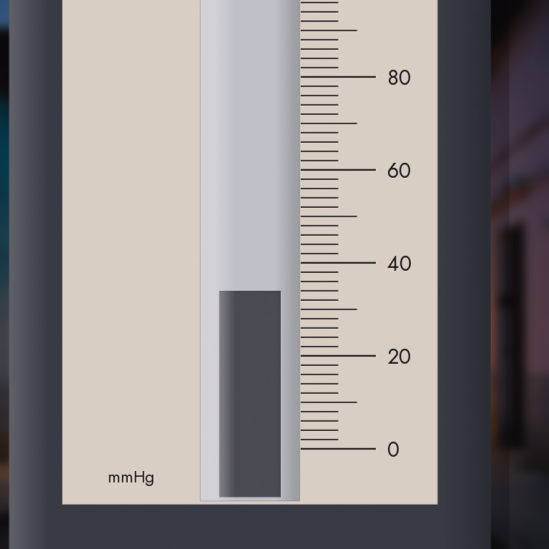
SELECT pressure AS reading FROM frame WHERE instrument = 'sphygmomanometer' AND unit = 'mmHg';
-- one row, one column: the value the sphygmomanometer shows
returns 34 mmHg
